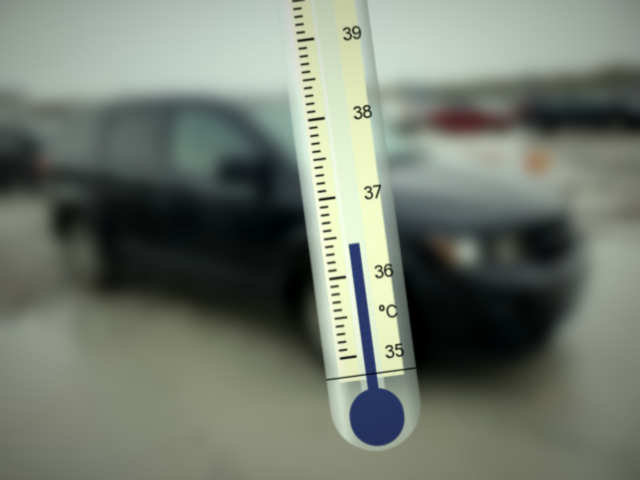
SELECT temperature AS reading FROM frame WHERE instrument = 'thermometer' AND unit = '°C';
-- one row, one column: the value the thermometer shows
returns 36.4 °C
